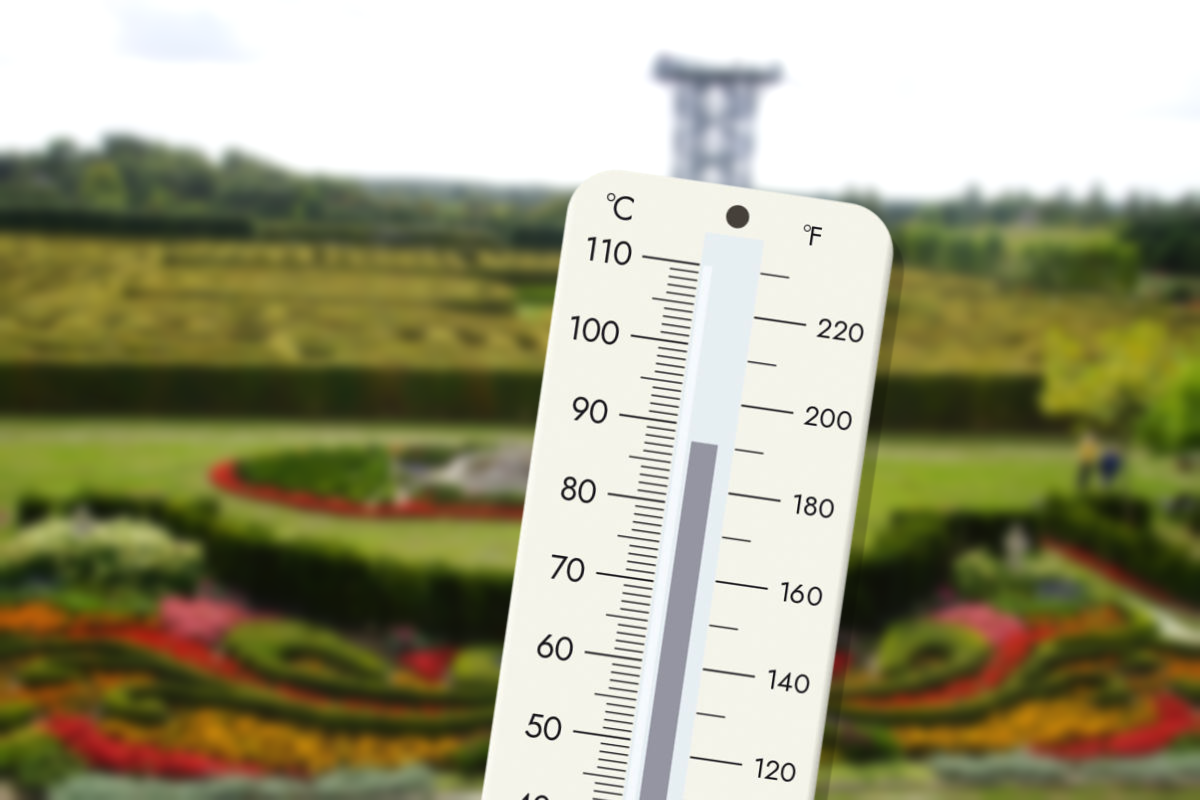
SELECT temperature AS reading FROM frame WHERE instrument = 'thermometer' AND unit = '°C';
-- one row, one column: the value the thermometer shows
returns 88 °C
